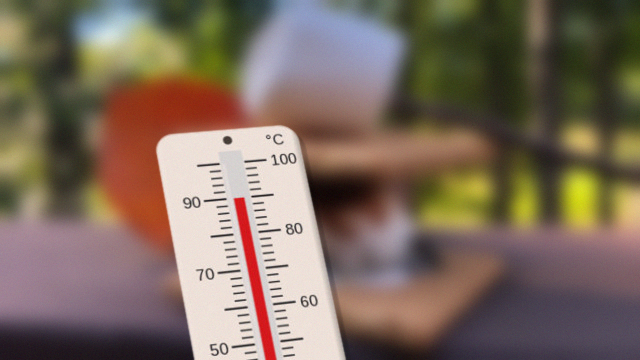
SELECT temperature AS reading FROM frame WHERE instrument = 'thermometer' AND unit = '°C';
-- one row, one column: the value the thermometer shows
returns 90 °C
